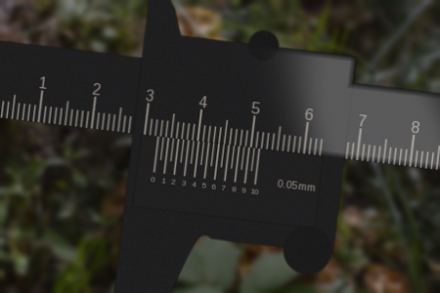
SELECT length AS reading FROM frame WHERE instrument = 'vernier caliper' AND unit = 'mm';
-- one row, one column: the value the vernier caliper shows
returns 32.6 mm
